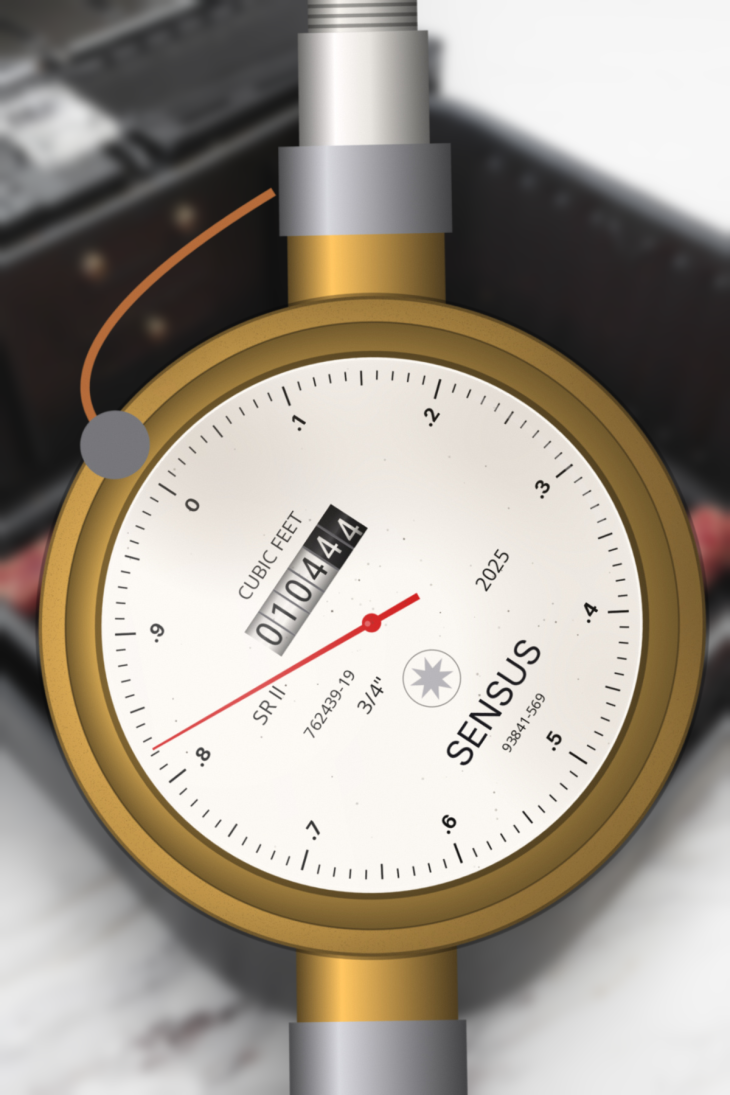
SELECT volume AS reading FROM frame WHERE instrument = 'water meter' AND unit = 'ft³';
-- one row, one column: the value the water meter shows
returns 10443.82 ft³
